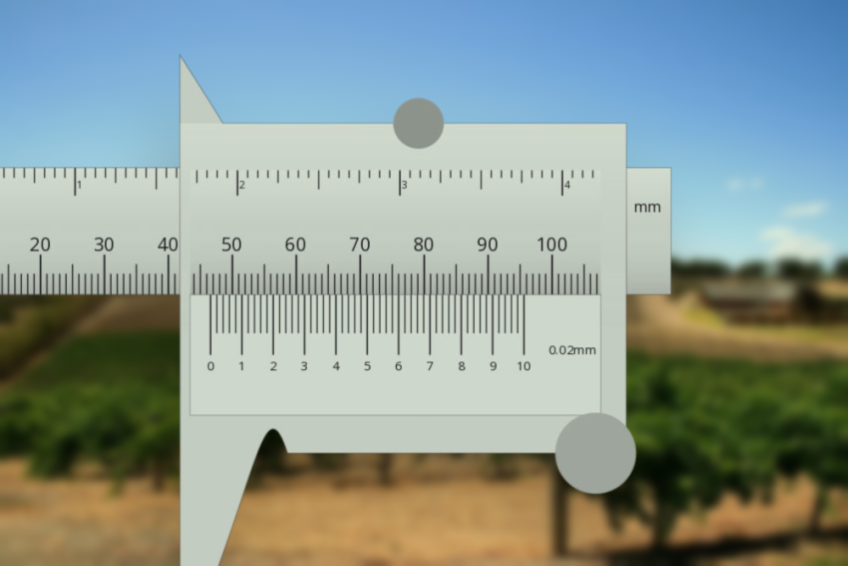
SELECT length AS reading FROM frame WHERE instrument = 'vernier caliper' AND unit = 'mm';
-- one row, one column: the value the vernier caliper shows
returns 46.6 mm
